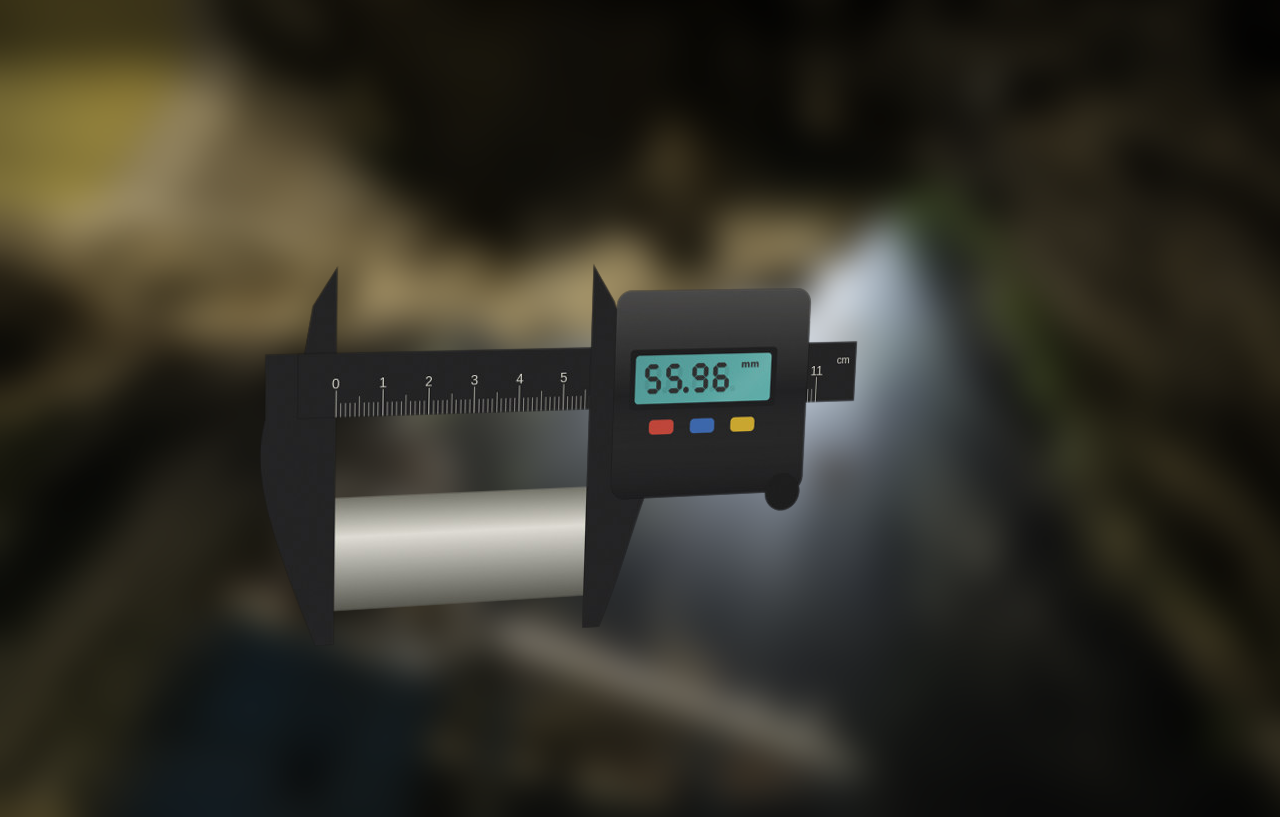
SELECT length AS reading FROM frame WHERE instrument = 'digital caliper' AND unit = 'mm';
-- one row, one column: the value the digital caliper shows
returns 55.96 mm
